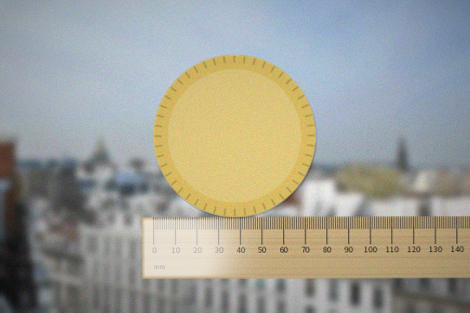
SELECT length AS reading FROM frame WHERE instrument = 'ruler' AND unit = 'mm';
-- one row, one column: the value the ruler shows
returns 75 mm
